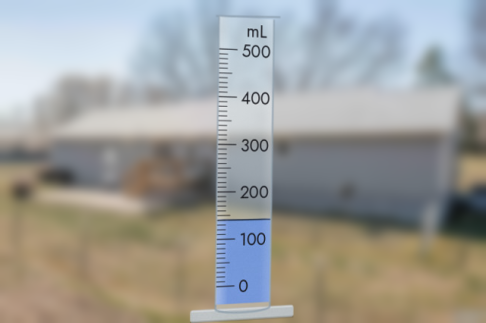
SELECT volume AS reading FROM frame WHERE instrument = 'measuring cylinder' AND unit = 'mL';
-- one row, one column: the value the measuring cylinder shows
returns 140 mL
